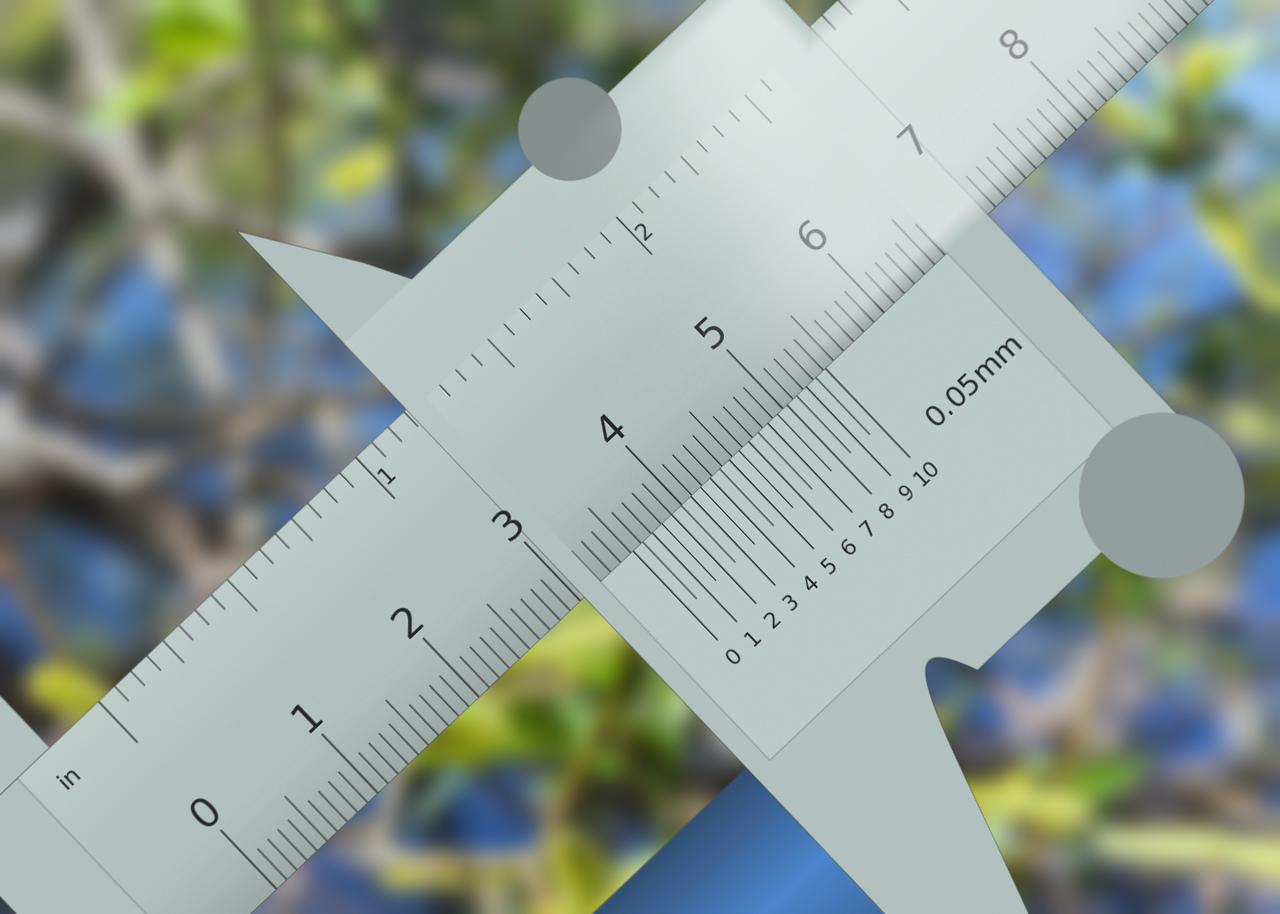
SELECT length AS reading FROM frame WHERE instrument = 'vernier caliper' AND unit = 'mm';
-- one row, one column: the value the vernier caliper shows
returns 35.2 mm
